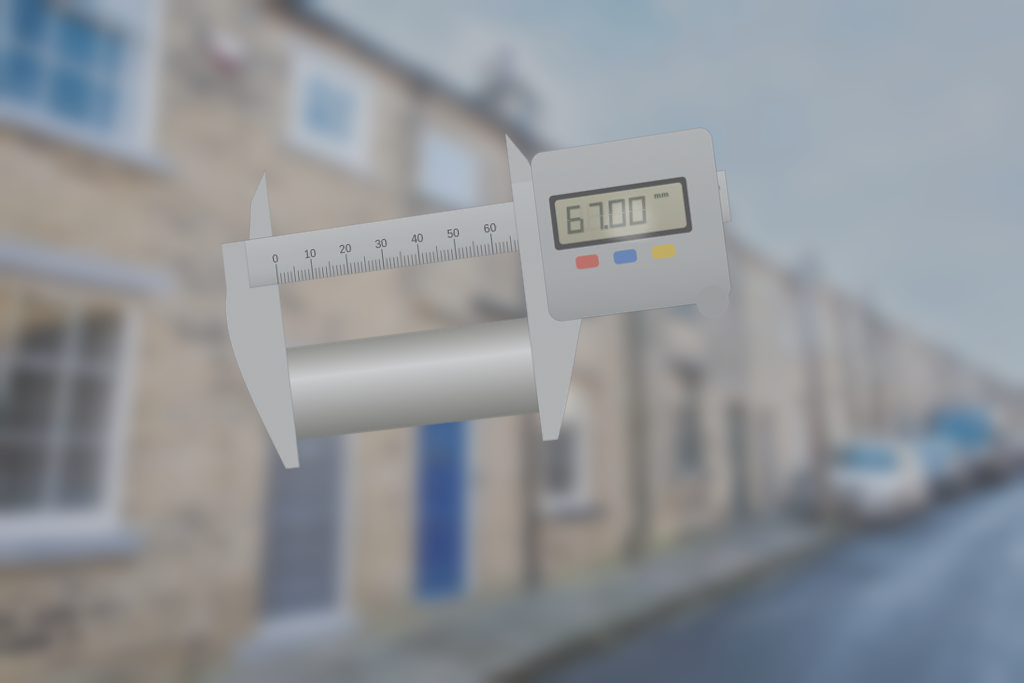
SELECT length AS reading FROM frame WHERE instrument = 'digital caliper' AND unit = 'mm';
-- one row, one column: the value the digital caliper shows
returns 67.00 mm
